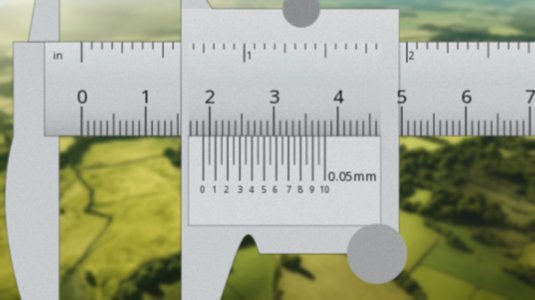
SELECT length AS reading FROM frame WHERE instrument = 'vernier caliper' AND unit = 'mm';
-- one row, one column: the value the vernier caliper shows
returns 19.0 mm
